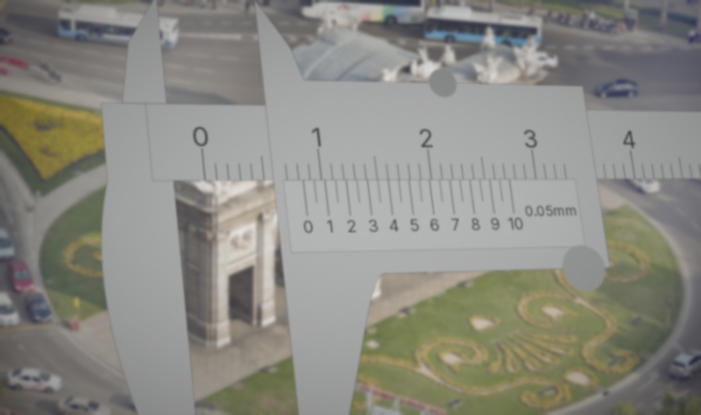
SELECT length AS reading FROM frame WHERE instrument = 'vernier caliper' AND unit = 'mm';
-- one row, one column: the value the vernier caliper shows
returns 8.4 mm
